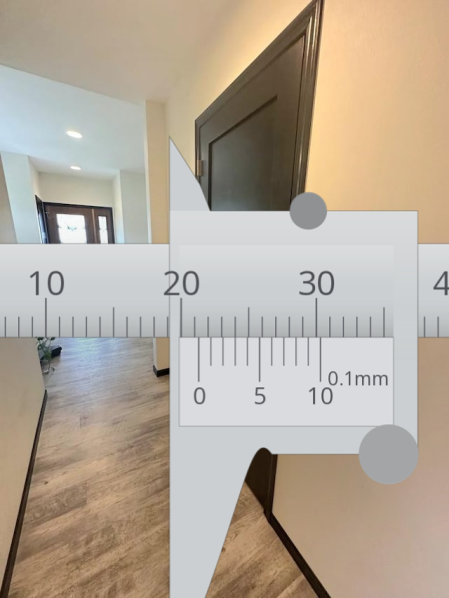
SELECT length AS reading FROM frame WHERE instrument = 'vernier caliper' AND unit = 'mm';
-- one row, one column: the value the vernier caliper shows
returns 21.3 mm
